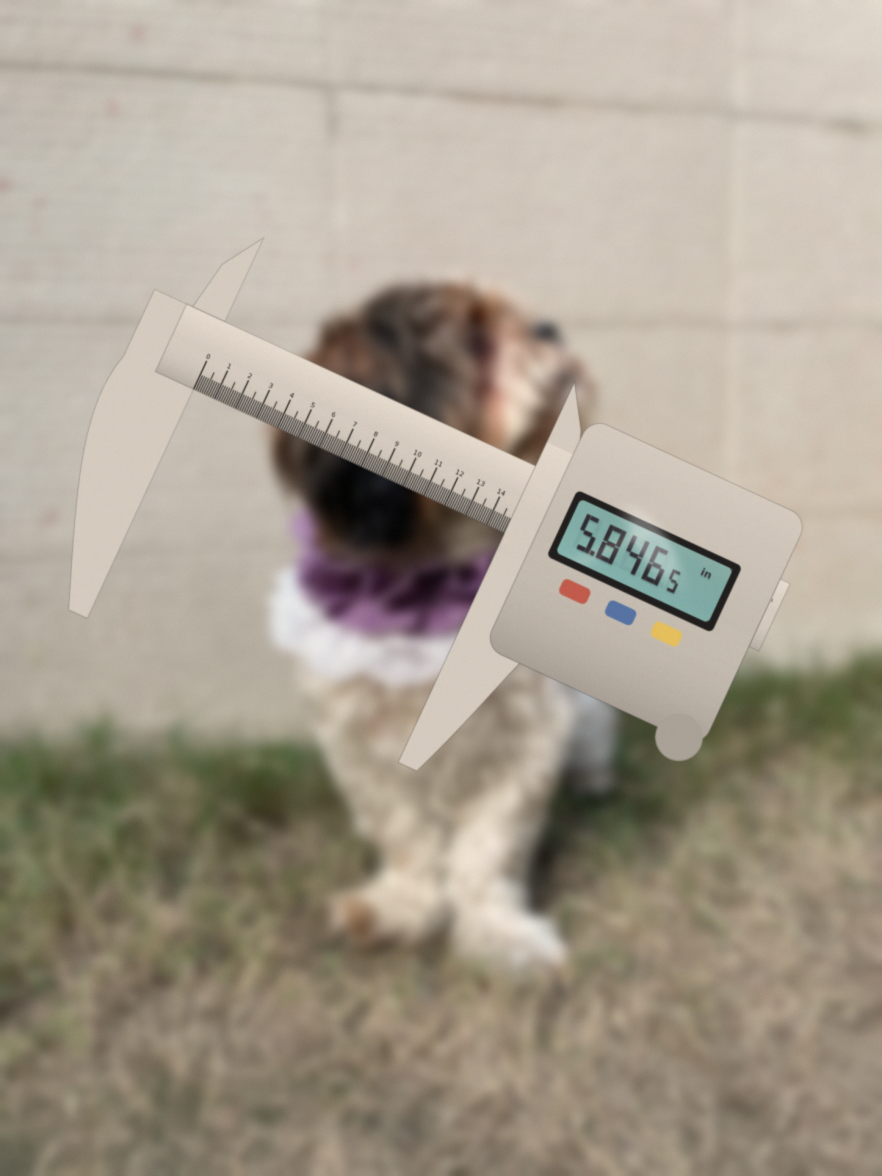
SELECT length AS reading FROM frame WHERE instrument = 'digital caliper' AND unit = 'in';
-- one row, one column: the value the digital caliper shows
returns 5.8465 in
